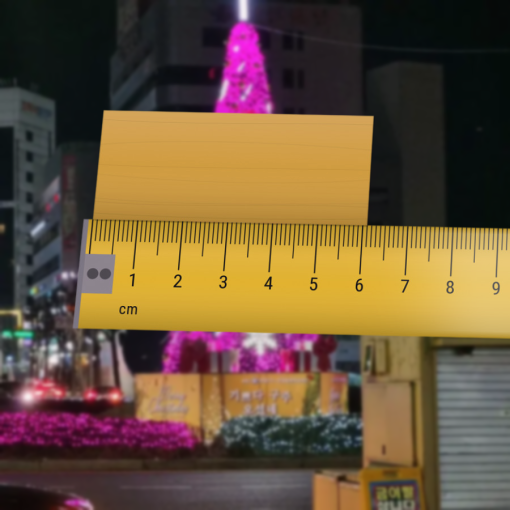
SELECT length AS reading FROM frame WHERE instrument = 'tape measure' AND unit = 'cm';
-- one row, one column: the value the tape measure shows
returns 6.1 cm
